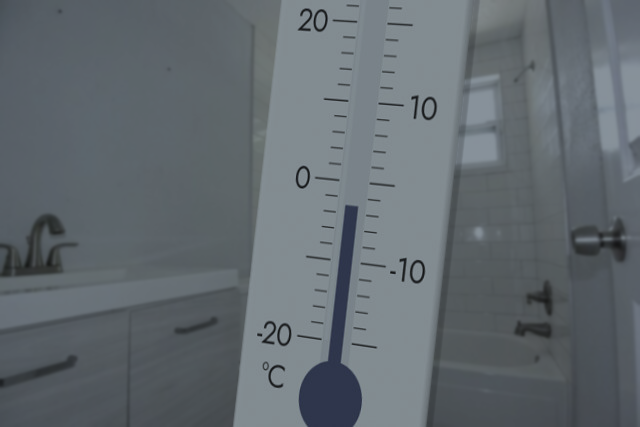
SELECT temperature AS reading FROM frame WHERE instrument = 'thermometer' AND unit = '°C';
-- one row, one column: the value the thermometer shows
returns -3 °C
